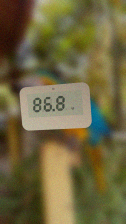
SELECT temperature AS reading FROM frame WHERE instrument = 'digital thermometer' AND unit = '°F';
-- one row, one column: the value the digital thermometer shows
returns 86.8 °F
